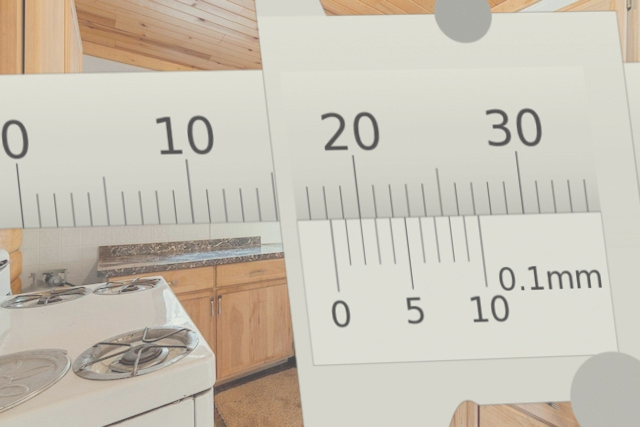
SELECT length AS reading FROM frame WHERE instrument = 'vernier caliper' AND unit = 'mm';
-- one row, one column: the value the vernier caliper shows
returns 18.2 mm
